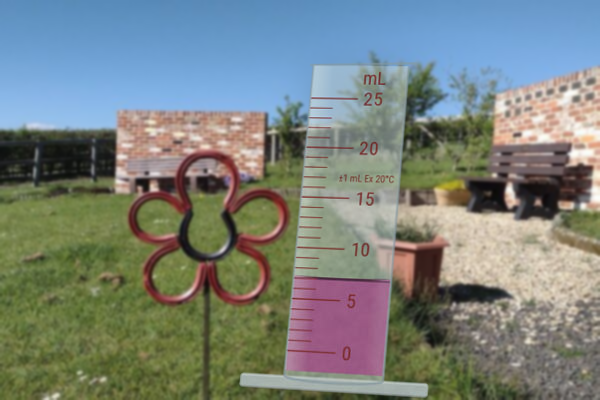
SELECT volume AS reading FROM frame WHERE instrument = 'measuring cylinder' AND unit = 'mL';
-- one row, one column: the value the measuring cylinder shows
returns 7 mL
